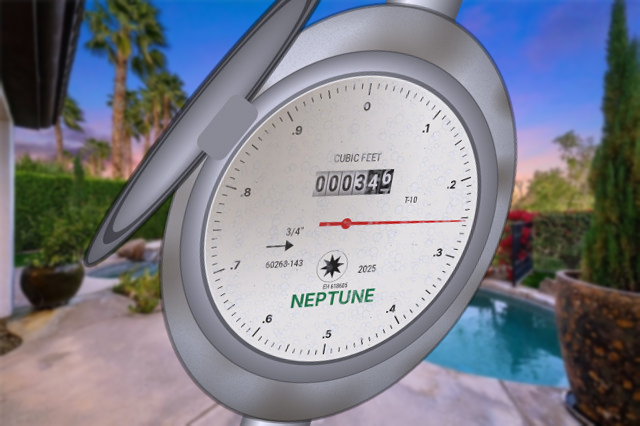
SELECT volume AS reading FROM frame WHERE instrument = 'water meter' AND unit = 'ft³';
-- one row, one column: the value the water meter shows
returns 346.25 ft³
